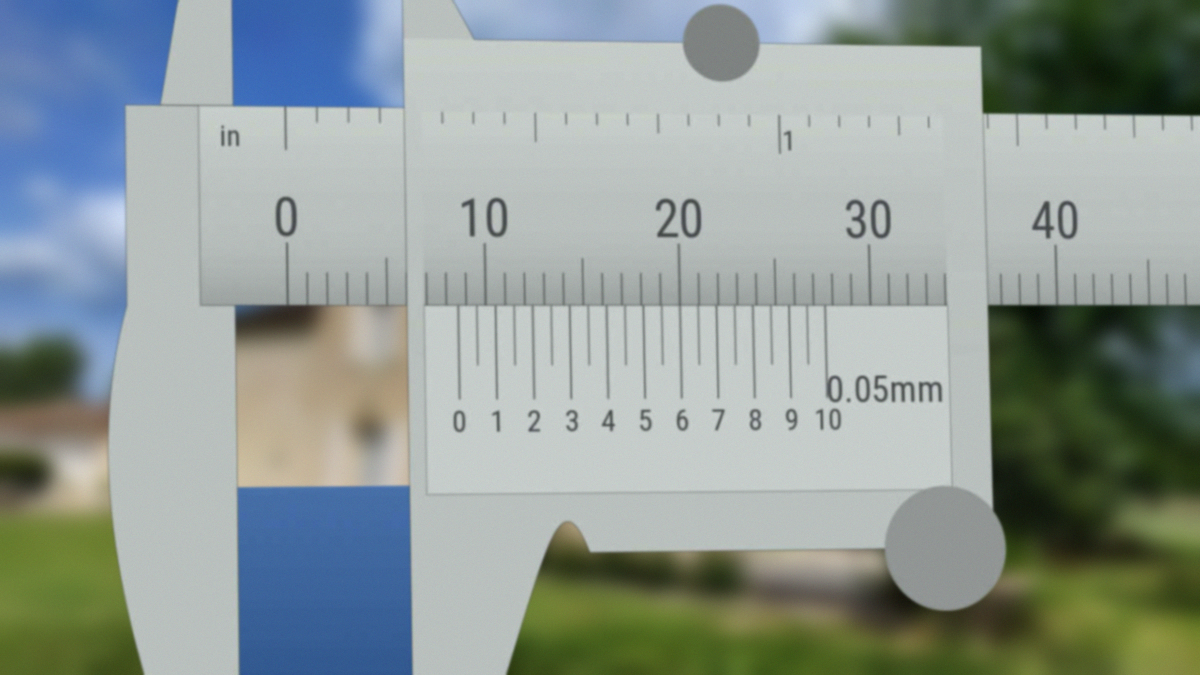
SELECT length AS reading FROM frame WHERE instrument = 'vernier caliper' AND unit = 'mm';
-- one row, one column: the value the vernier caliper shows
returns 8.6 mm
